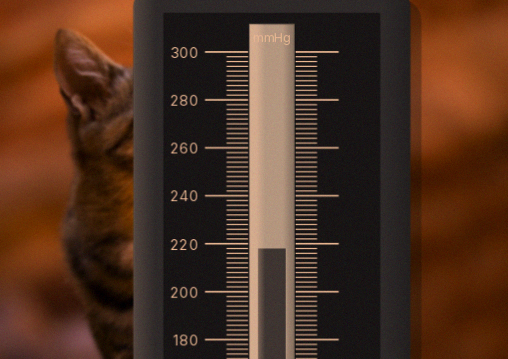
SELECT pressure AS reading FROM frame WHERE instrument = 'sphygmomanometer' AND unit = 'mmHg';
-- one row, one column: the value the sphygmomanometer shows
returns 218 mmHg
